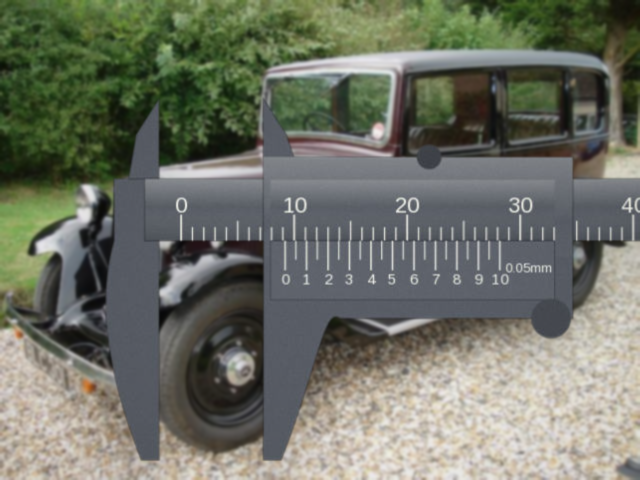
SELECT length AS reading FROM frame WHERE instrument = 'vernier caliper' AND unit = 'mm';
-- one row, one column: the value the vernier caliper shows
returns 9.2 mm
